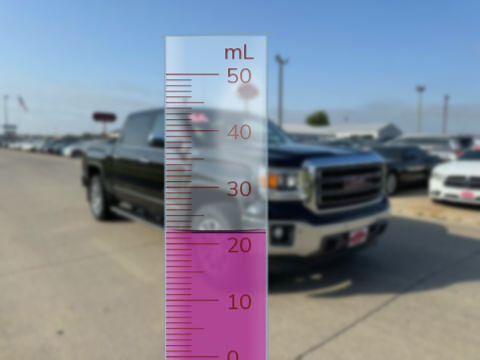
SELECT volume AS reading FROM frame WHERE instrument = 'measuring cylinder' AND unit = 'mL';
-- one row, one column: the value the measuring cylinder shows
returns 22 mL
